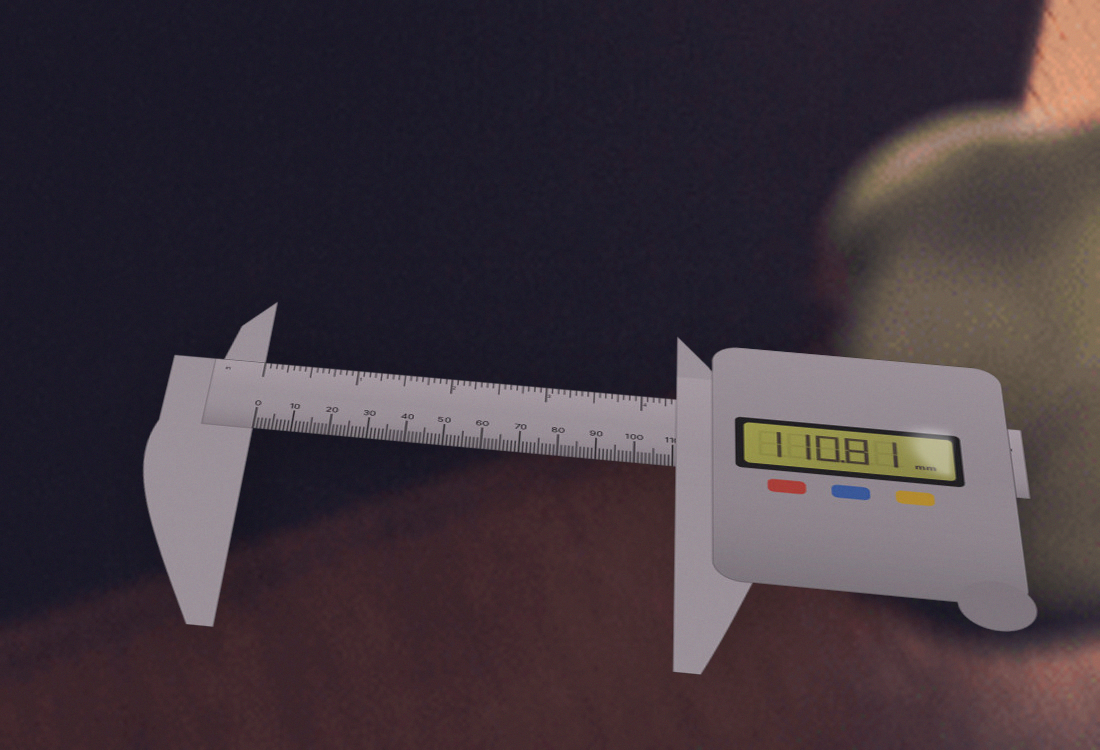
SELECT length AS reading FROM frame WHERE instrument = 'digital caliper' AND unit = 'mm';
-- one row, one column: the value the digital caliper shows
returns 110.81 mm
